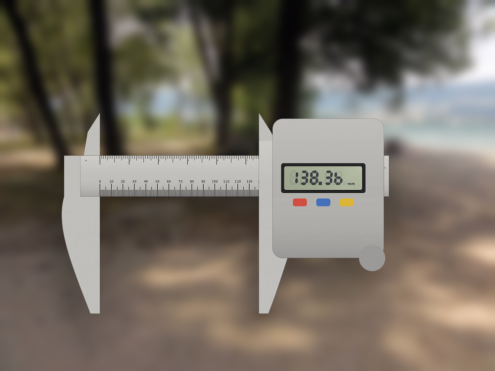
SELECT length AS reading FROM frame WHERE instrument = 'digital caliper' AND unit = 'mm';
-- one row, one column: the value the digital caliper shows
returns 138.36 mm
